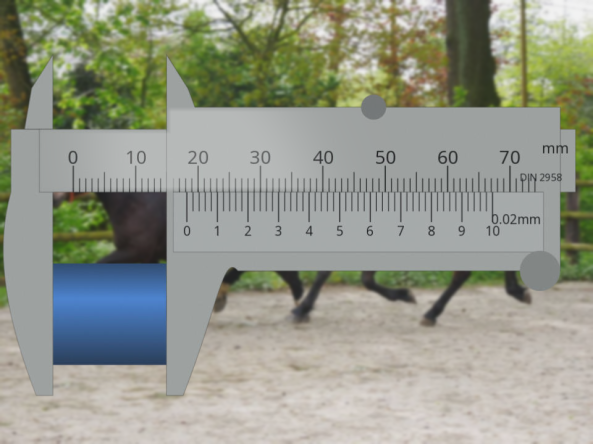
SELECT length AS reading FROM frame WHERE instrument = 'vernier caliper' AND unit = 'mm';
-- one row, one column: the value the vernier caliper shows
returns 18.2 mm
